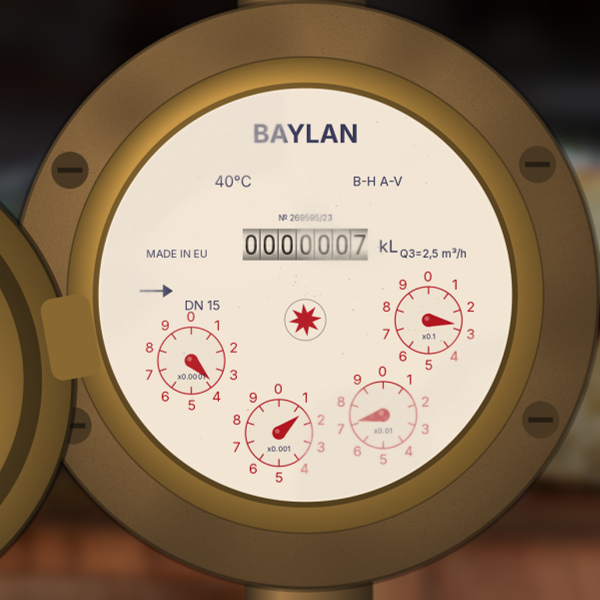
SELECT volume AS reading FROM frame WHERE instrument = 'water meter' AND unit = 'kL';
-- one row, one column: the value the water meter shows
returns 7.2713 kL
